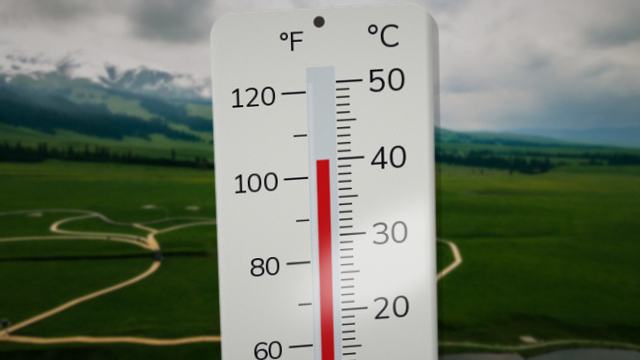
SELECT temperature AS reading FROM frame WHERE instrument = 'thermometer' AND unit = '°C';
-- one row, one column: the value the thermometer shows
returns 40 °C
